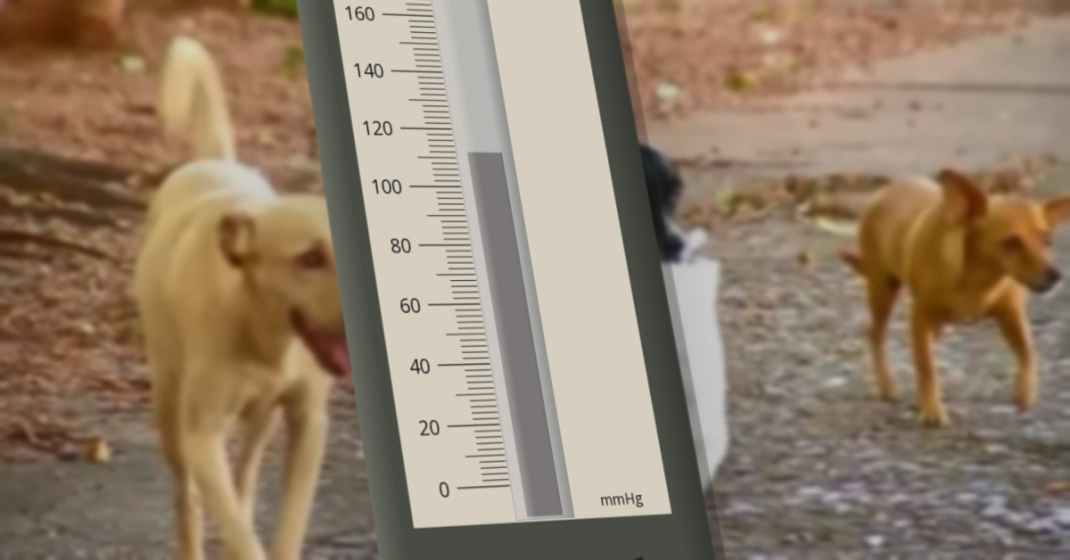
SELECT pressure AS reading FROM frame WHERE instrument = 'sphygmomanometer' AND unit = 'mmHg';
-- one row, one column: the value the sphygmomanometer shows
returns 112 mmHg
